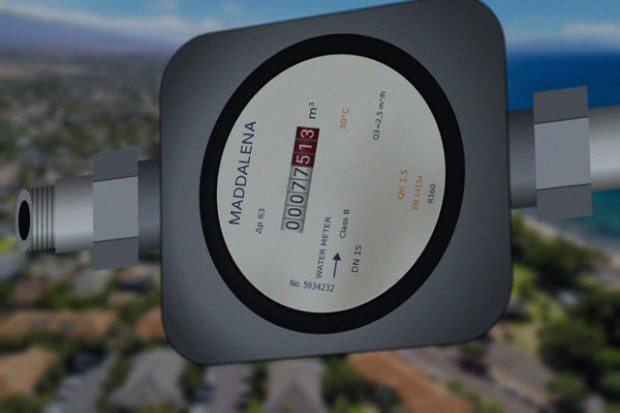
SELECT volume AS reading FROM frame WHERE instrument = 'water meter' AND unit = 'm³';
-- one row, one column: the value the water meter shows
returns 77.513 m³
